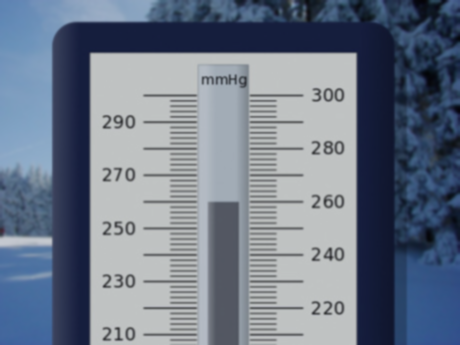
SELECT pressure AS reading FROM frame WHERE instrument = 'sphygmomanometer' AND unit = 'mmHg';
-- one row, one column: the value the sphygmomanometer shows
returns 260 mmHg
